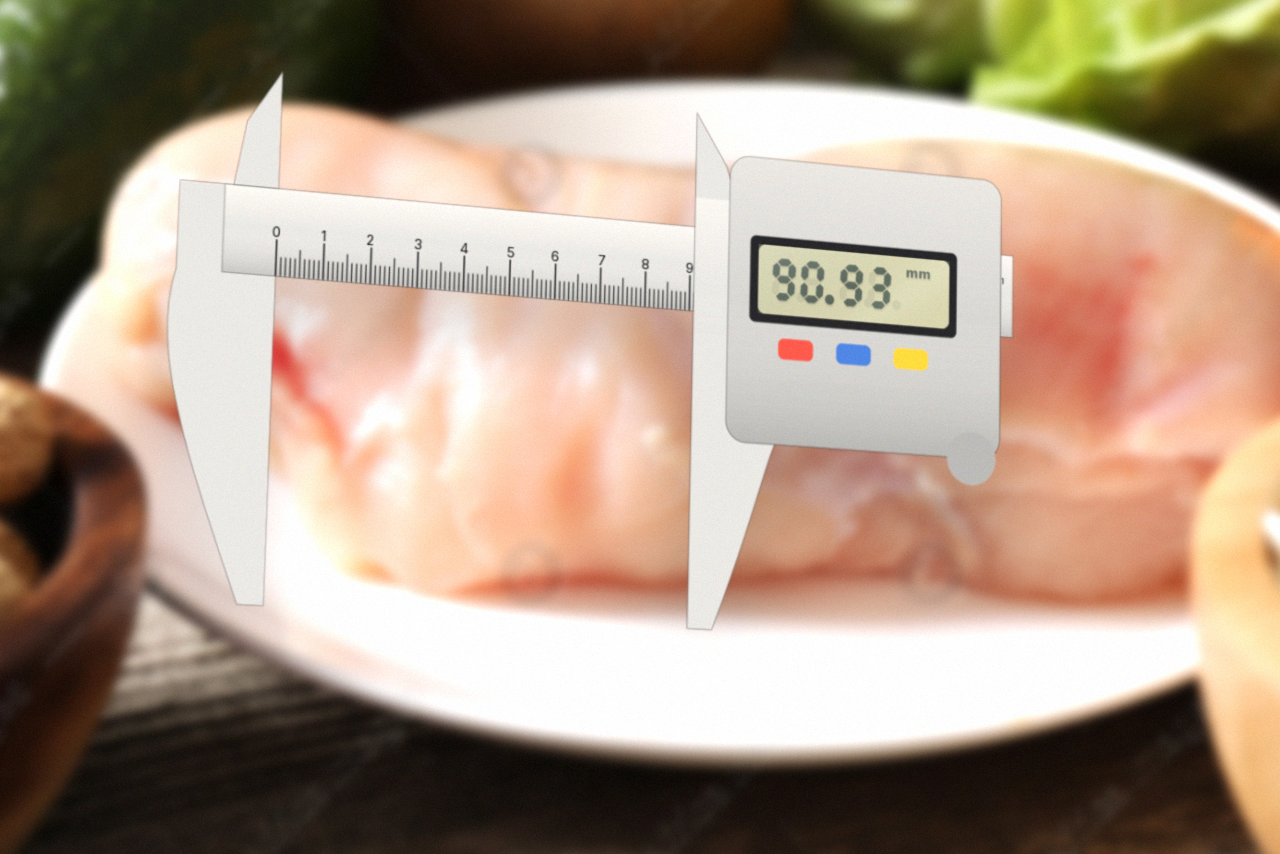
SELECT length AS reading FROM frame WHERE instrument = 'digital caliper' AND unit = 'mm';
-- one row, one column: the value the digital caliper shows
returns 90.93 mm
